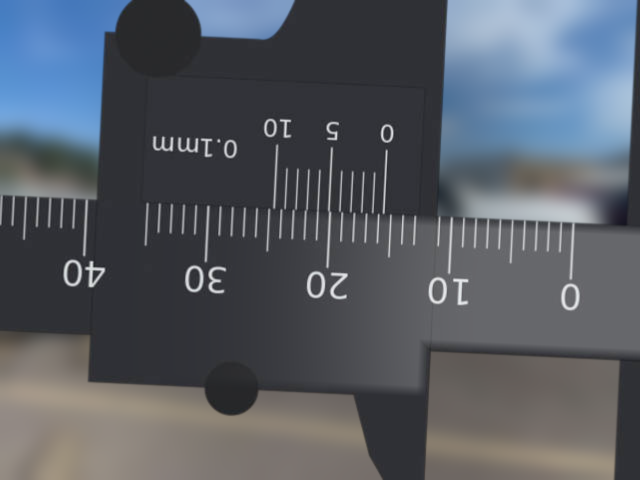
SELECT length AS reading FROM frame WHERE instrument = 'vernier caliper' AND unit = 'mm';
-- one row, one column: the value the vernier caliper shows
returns 15.6 mm
